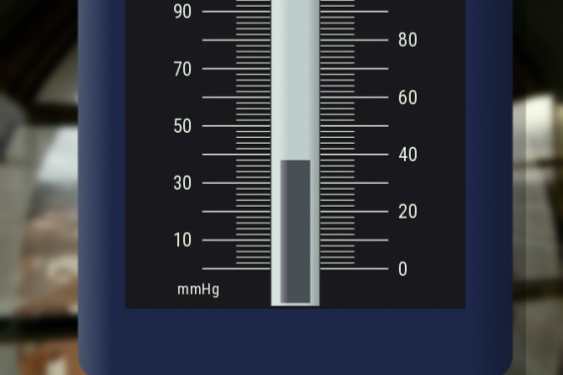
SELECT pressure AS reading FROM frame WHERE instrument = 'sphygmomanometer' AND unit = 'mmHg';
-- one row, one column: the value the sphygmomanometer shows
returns 38 mmHg
